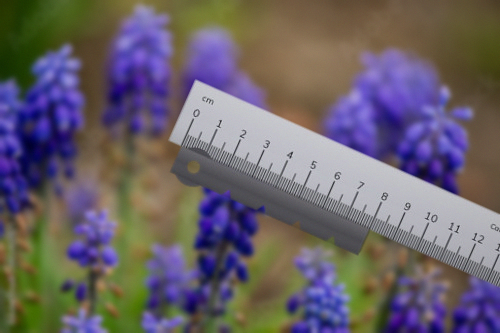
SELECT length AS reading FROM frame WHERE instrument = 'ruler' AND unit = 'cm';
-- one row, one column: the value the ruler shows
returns 8 cm
